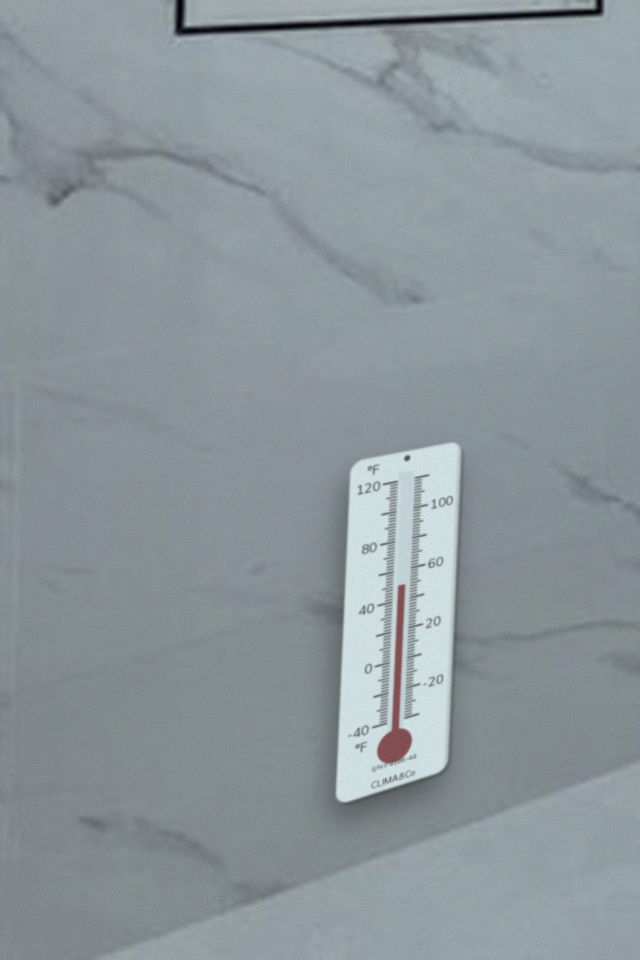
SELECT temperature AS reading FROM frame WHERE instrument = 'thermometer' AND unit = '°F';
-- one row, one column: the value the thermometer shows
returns 50 °F
